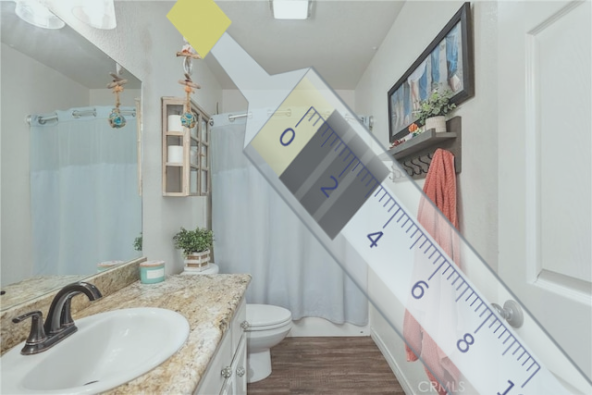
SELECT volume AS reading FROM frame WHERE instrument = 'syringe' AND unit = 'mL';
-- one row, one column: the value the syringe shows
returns 0.6 mL
